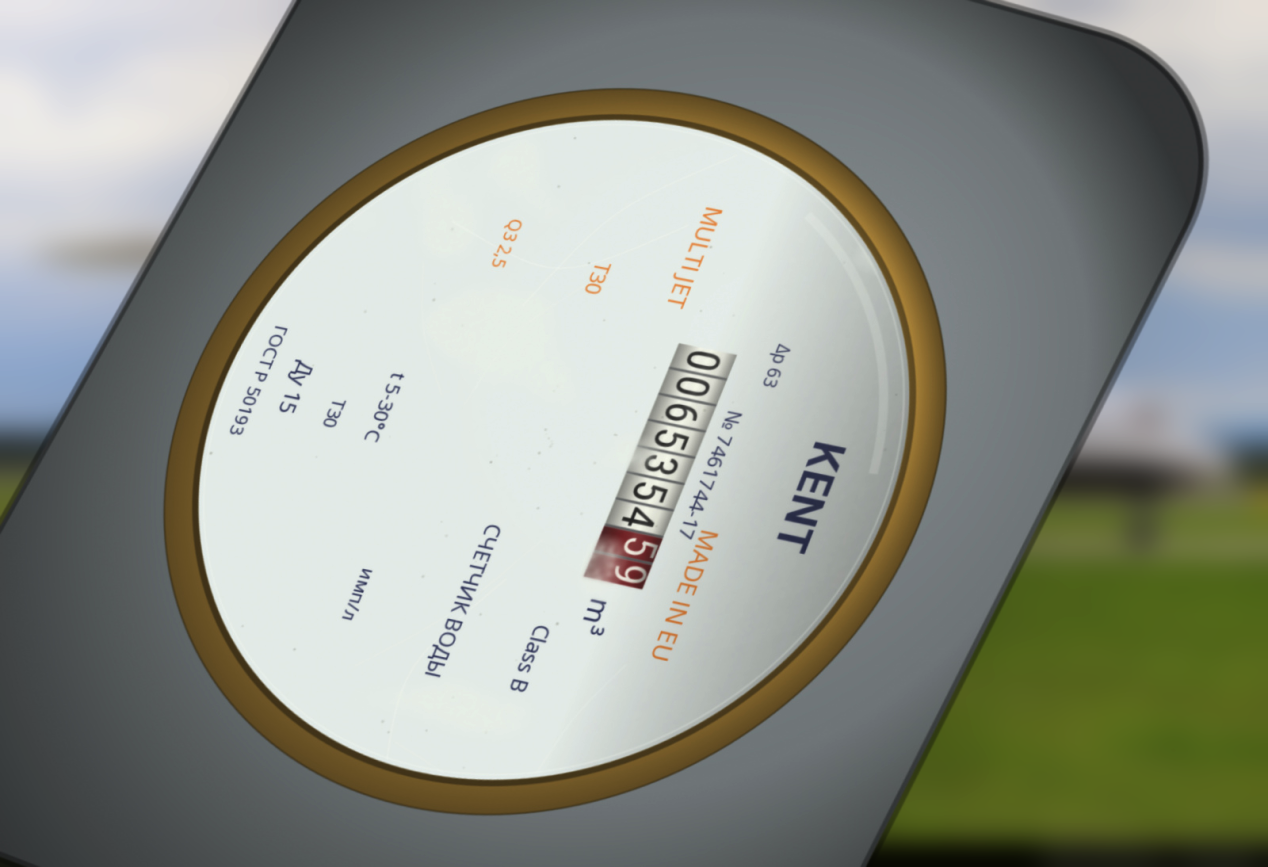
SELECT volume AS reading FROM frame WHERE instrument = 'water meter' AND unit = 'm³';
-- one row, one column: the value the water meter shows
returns 65354.59 m³
